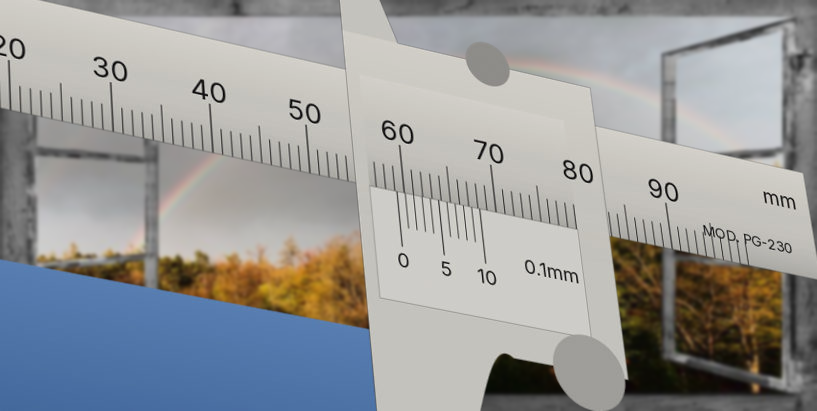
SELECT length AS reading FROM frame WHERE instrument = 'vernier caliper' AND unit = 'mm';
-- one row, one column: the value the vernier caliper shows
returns 59.2 mm
